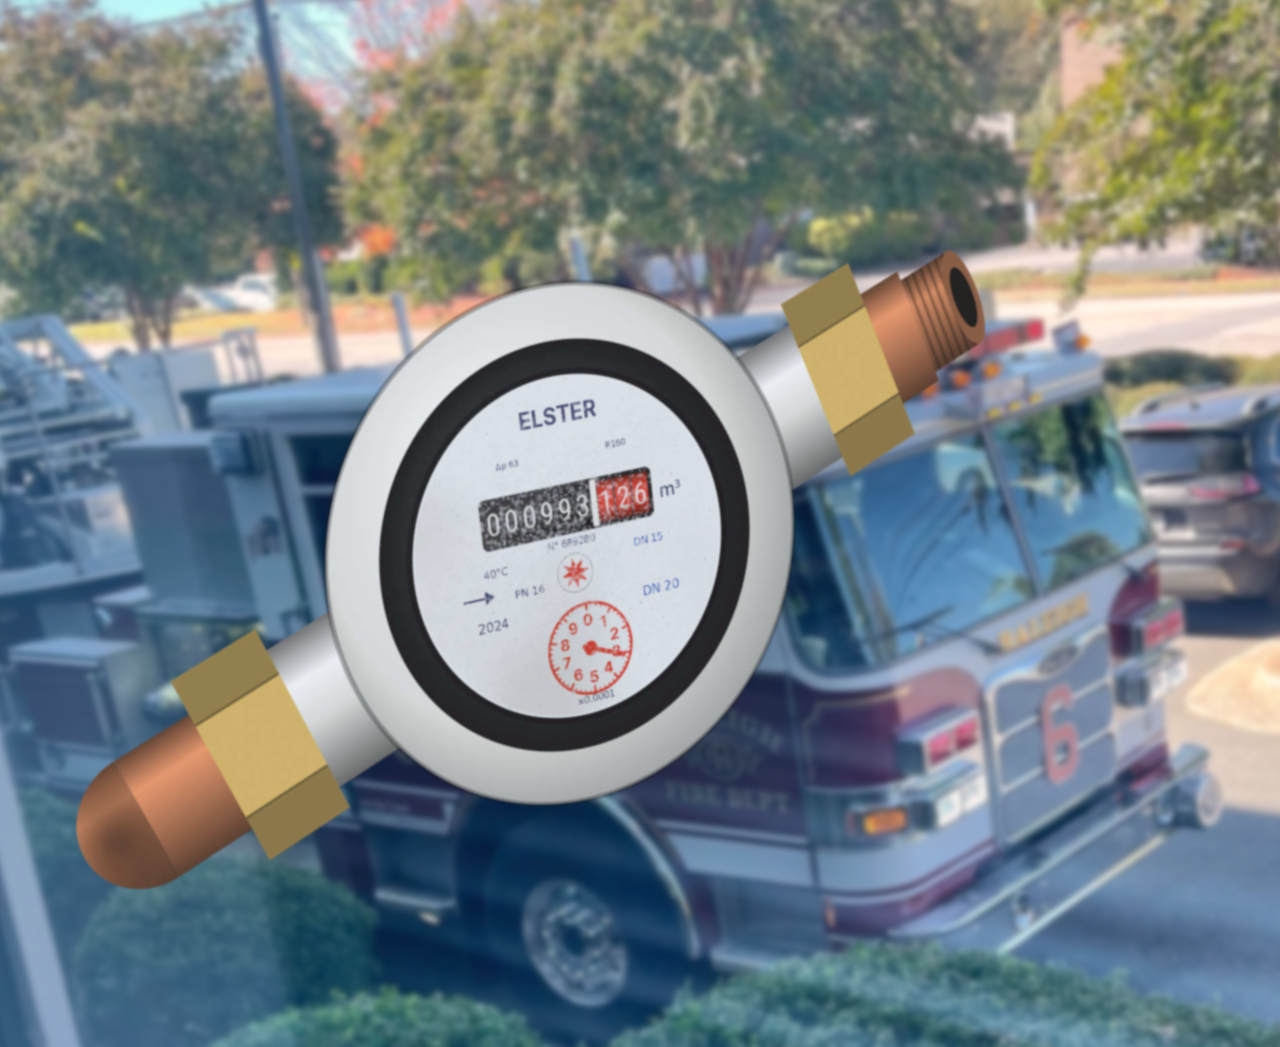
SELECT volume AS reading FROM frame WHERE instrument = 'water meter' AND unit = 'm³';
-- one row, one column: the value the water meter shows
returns 993.1263 m³
